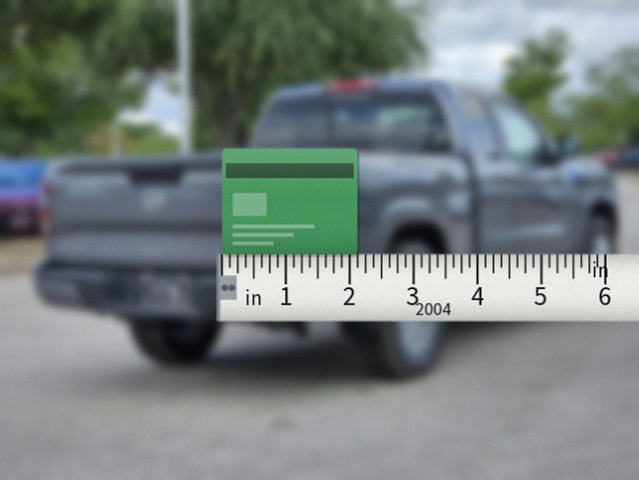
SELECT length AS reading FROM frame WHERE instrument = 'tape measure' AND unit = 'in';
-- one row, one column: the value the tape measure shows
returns 2.125 in
